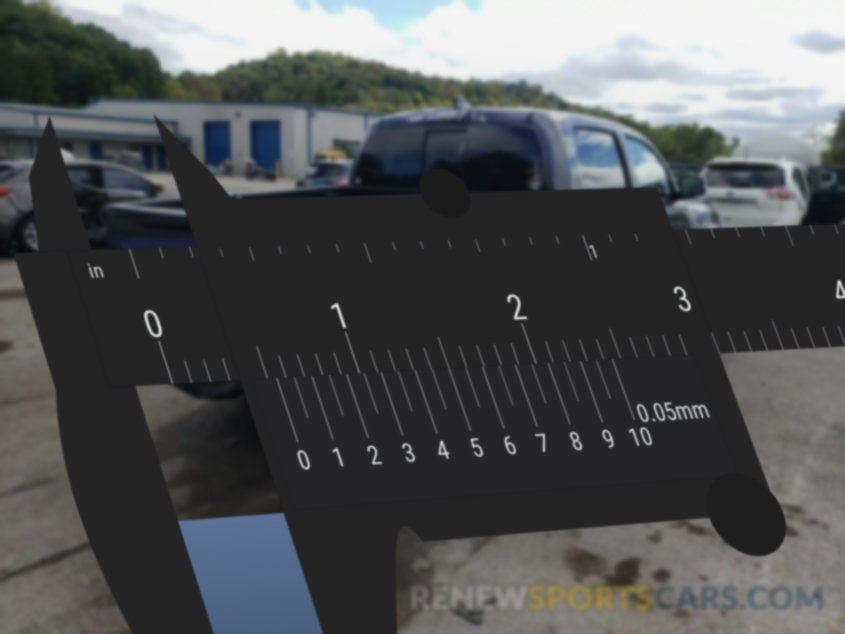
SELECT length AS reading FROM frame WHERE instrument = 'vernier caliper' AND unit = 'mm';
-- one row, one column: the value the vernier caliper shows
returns 5.5 mm
